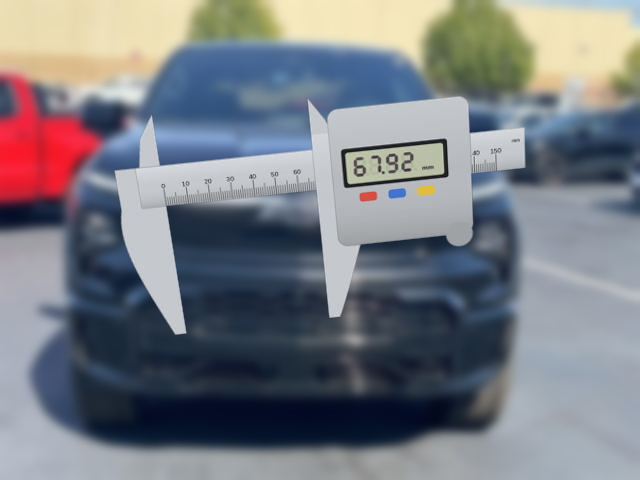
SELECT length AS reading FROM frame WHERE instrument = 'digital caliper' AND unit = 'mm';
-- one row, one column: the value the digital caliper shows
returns 67.92 mm
